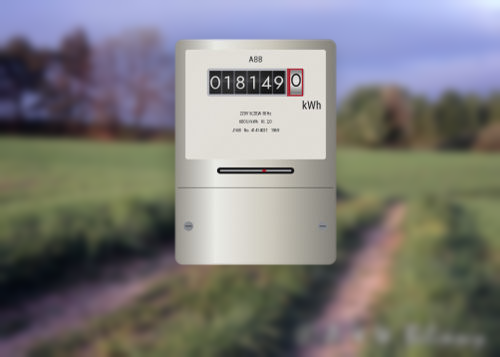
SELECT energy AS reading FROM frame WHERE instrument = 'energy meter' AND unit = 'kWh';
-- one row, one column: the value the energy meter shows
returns 18149.0 kWh
